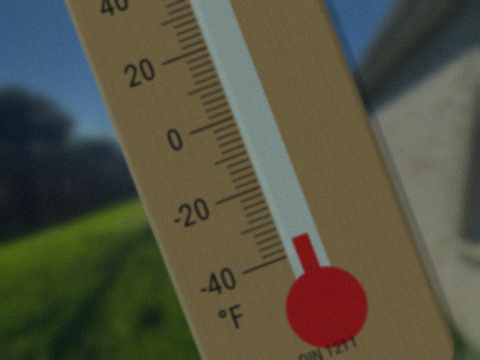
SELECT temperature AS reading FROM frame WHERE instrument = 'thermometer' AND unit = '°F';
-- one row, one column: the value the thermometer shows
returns -36 °F
